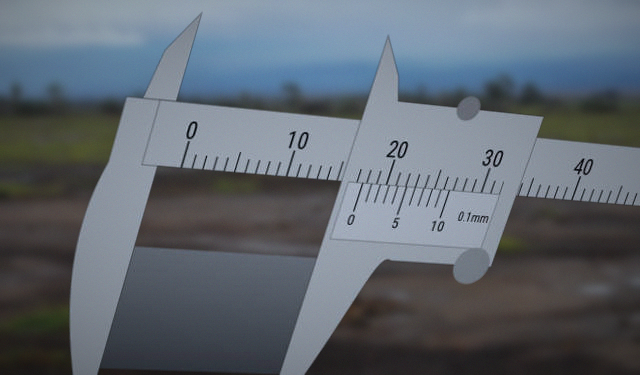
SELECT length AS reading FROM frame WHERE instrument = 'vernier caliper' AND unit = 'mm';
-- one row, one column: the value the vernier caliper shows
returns 17.6 mm
